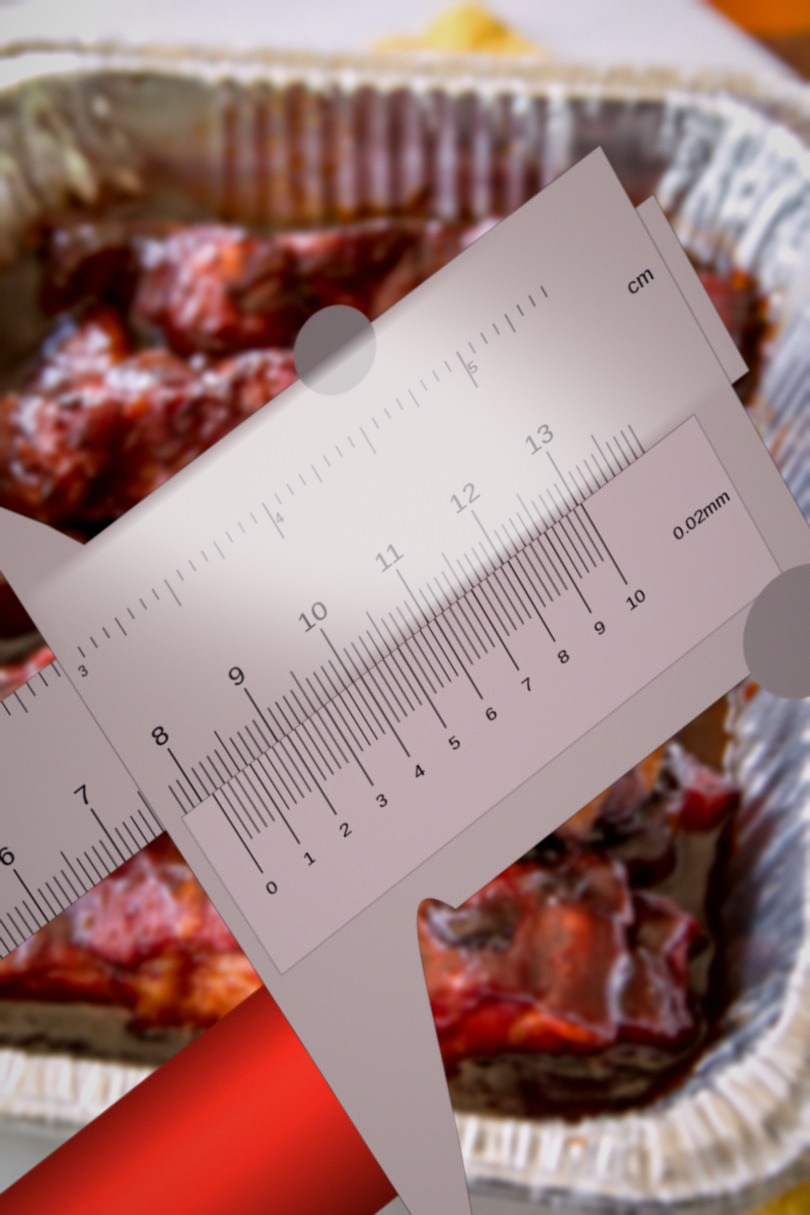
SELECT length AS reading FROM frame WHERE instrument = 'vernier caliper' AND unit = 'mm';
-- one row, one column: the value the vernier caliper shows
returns 81.4 mm
